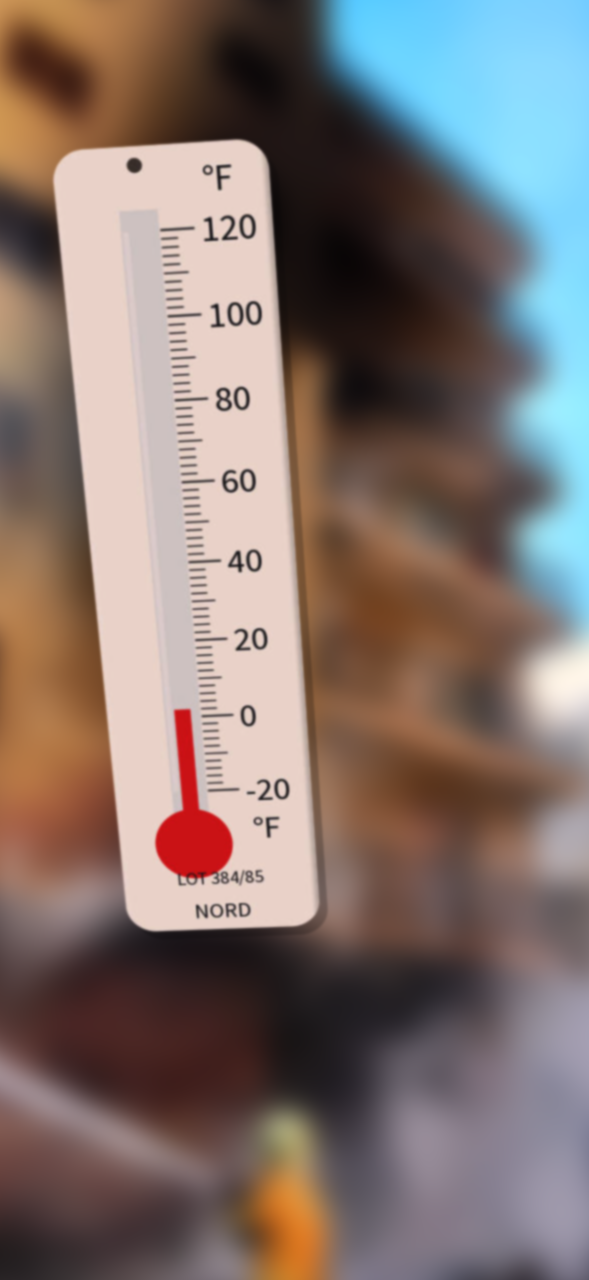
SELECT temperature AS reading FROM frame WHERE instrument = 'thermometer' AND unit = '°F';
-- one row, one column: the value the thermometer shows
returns 2 °F
